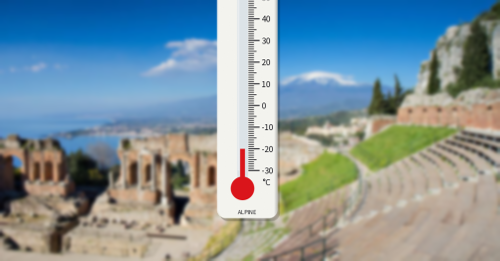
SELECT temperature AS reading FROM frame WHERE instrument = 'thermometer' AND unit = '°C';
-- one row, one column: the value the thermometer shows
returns -20 °C
